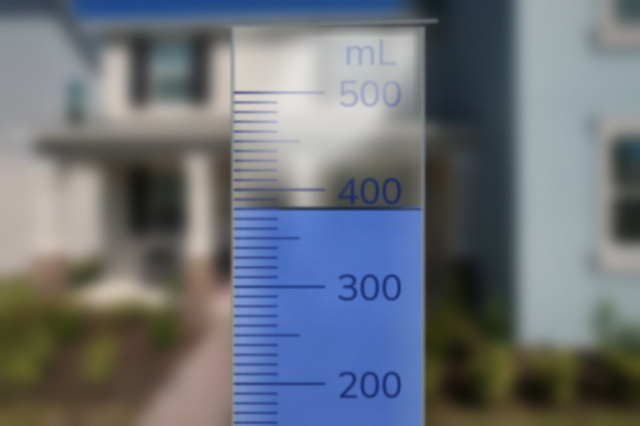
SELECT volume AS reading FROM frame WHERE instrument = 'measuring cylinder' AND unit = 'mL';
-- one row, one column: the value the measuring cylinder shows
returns 380 mL
